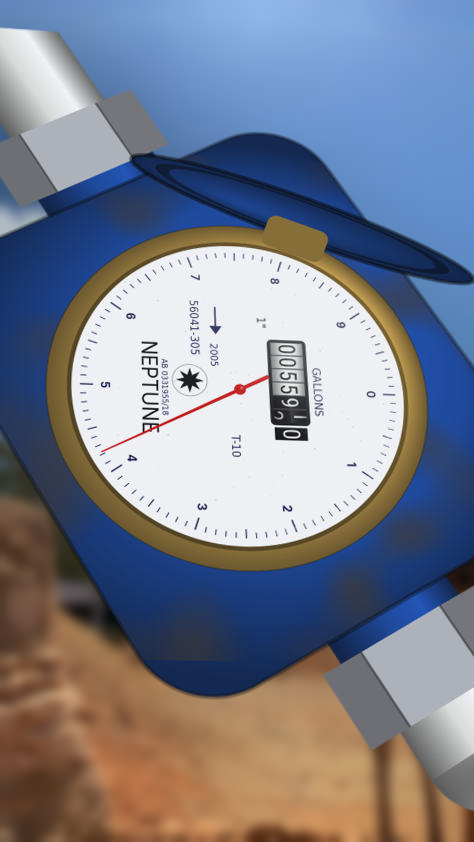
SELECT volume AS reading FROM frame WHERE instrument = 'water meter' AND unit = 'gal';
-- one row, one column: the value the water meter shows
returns 55914.2 gal
